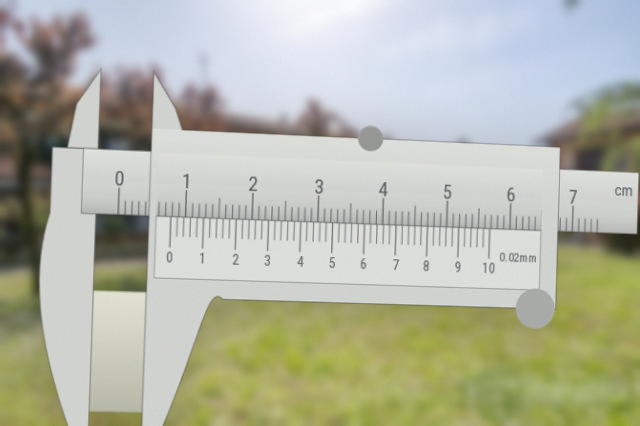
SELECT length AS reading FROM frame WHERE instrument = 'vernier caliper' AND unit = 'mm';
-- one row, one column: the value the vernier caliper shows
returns 7.8 mm
